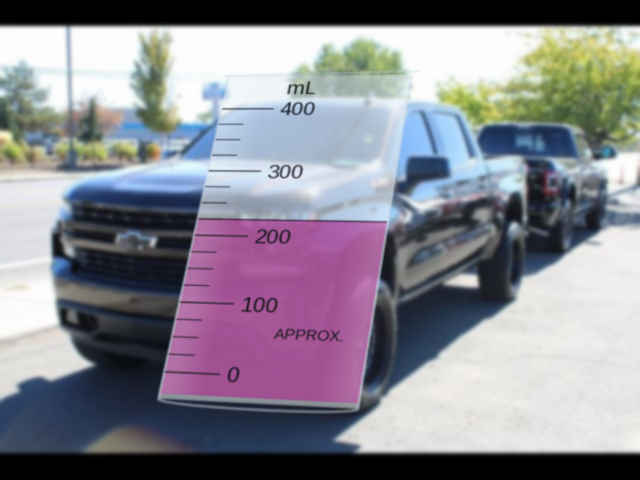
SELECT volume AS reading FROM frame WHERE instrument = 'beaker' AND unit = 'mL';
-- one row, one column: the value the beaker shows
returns 225 mL
